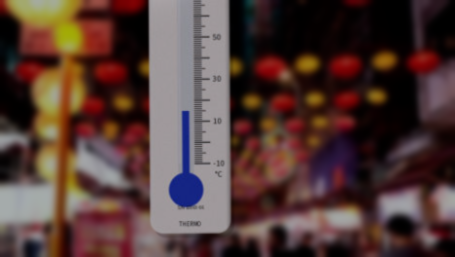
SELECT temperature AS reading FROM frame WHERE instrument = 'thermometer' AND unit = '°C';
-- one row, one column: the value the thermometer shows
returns 15 °C
